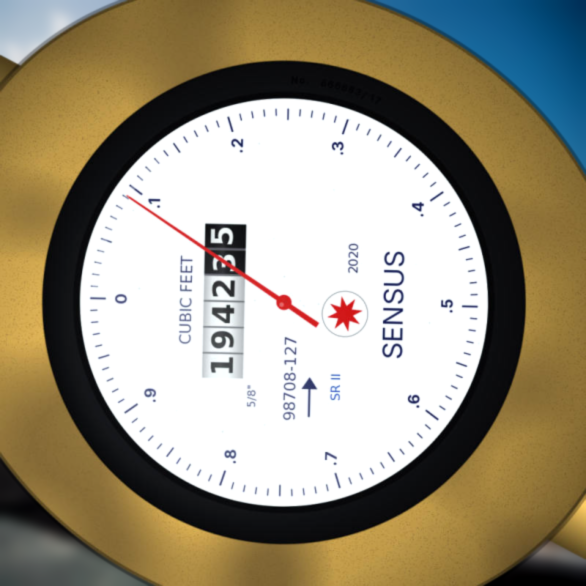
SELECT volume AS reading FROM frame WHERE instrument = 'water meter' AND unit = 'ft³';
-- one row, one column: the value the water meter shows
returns 194235.09 ft³
